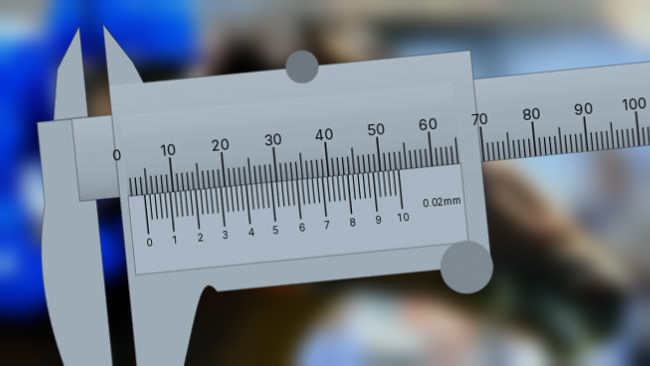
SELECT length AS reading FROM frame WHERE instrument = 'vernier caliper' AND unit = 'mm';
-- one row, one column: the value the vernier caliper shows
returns 4.5 mm
